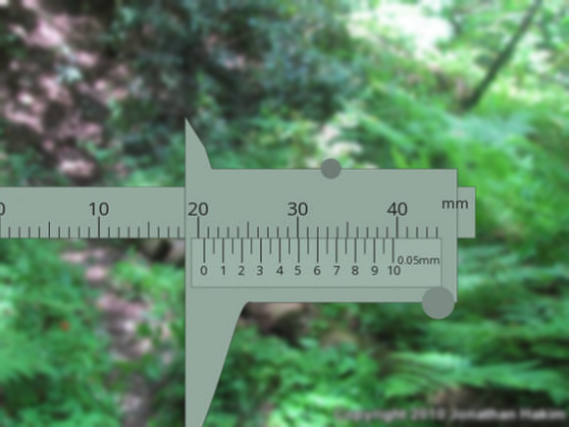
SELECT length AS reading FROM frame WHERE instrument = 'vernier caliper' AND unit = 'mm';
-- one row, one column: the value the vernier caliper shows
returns 20.6 mm
